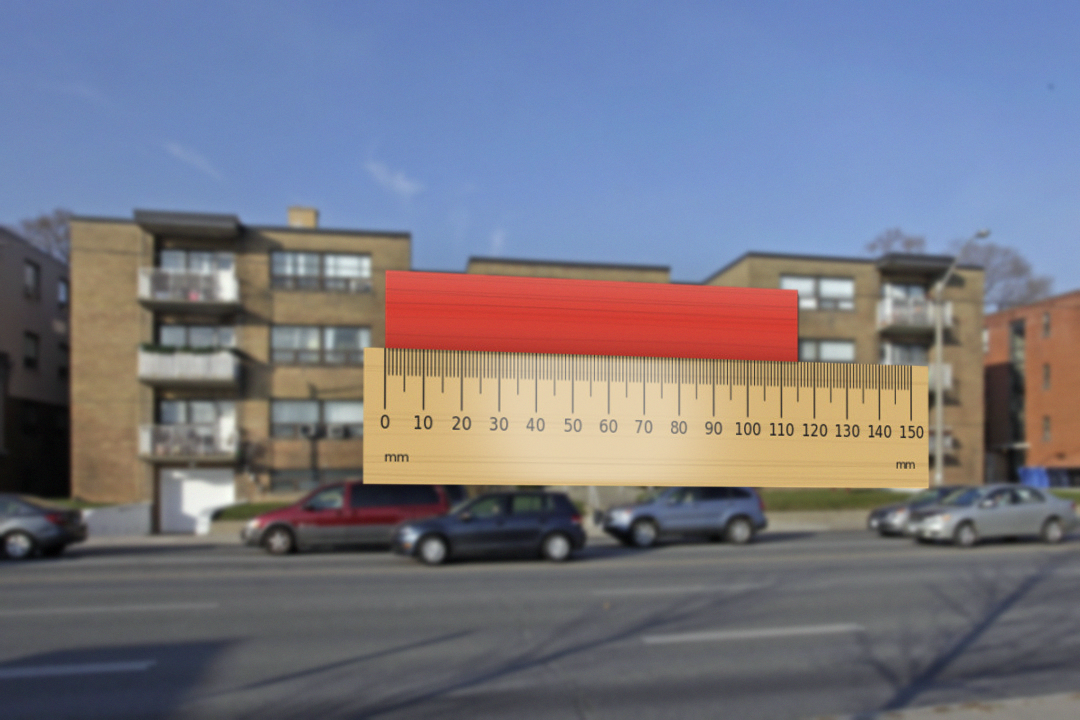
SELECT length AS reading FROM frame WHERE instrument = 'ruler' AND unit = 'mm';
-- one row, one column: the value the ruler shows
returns 115 mm
